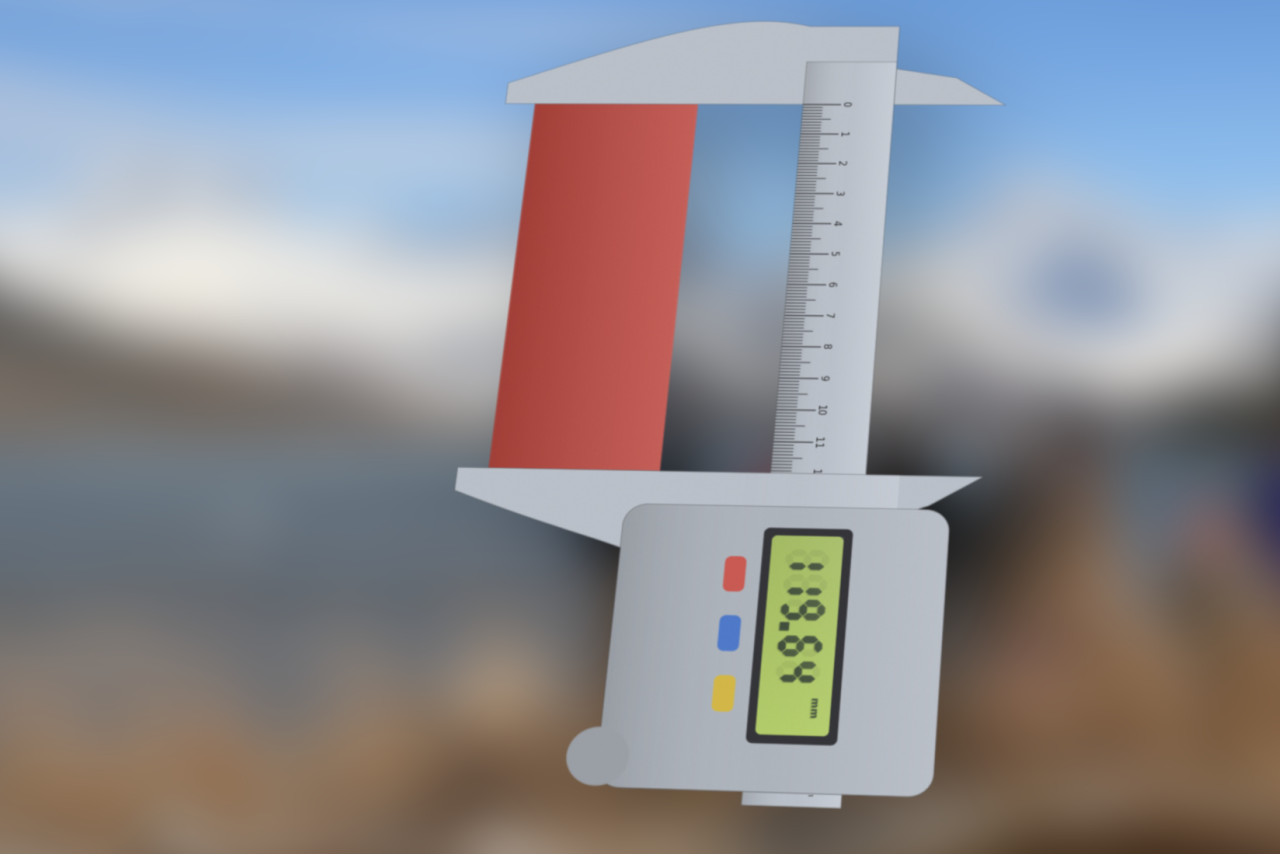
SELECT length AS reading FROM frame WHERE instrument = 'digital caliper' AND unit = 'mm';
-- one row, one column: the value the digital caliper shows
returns 119.64 mm
